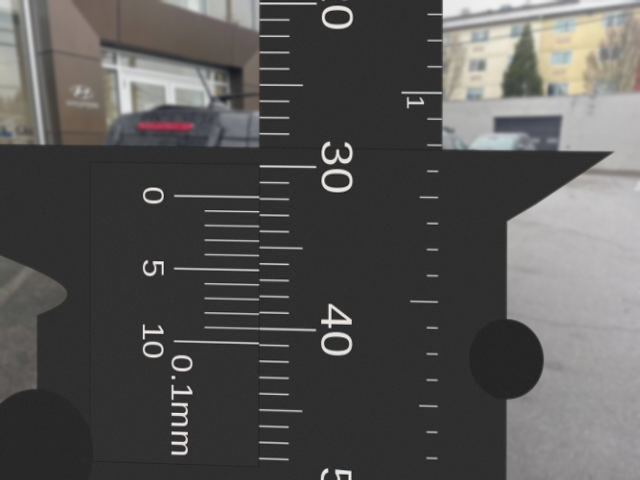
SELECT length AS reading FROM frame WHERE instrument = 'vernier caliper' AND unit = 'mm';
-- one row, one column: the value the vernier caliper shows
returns 31.9 mm
